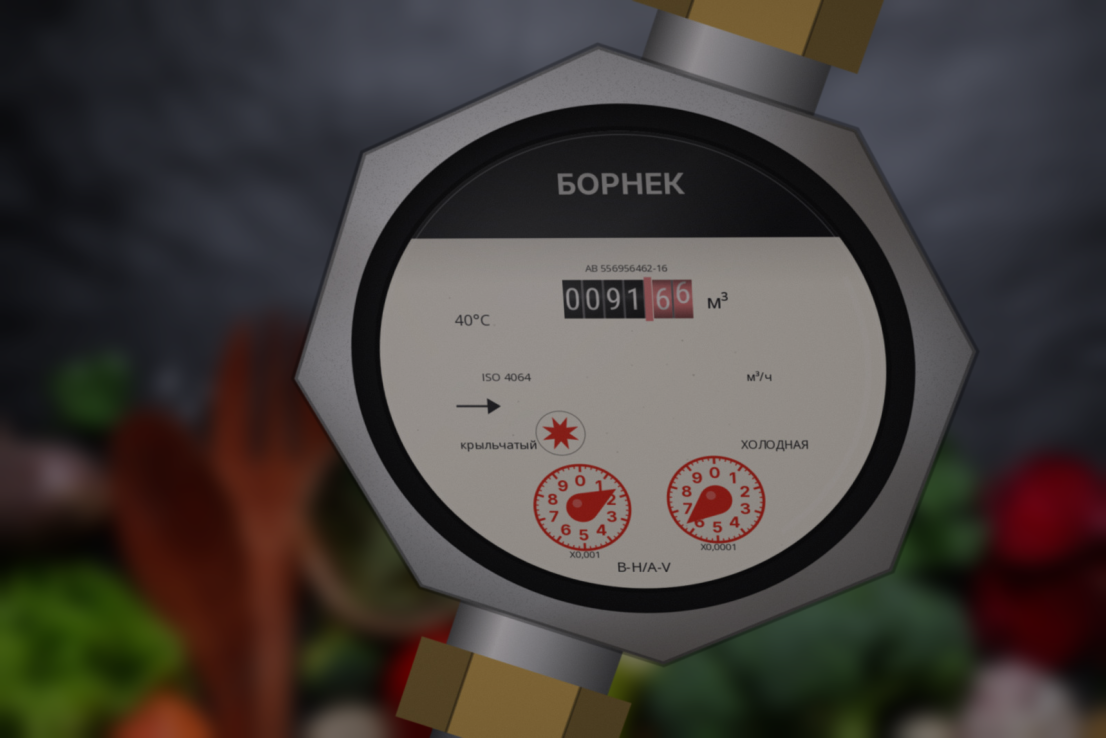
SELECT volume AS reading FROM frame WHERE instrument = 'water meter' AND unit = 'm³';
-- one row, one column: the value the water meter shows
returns 91.6616 m³
